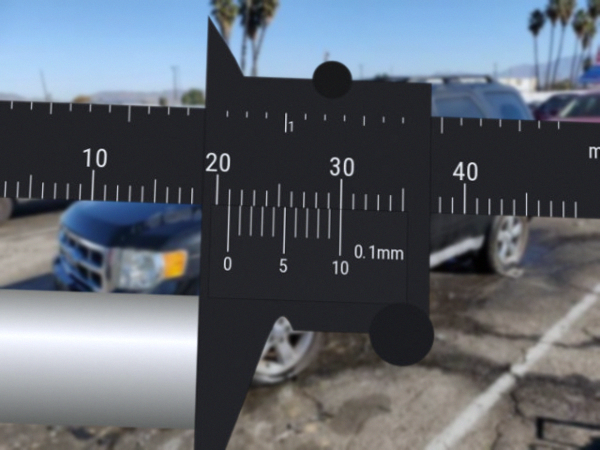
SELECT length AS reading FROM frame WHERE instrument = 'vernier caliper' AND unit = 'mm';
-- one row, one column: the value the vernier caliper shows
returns 21.0 mm
